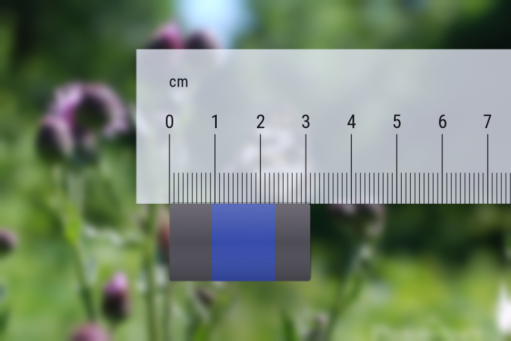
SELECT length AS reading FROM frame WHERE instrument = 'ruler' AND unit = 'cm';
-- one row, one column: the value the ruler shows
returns 3.1 cm
